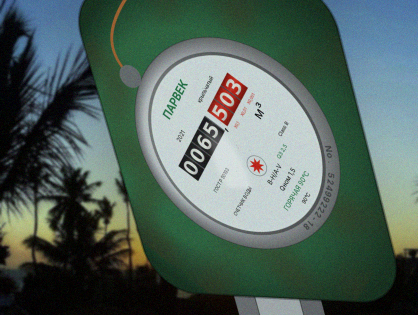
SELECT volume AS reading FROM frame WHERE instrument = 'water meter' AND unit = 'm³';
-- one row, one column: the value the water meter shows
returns 65.503 m³
